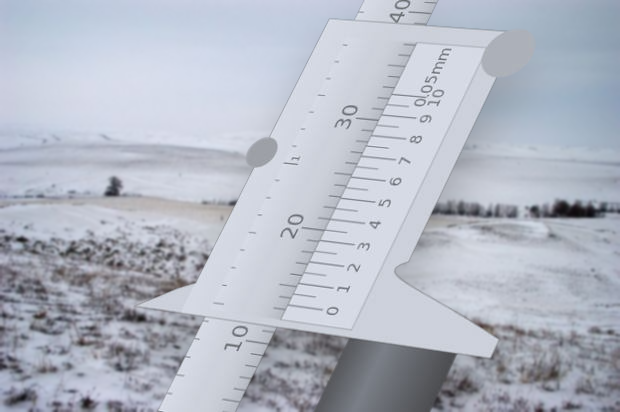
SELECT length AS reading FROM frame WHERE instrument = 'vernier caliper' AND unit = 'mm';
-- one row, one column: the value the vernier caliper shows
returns 13.4 mm
